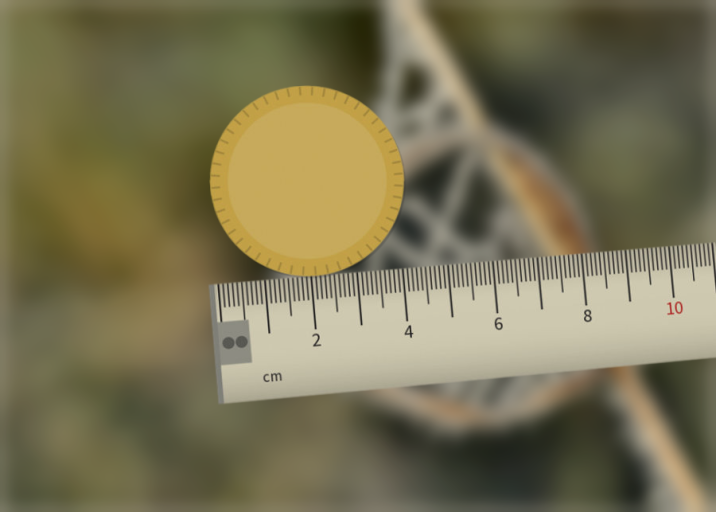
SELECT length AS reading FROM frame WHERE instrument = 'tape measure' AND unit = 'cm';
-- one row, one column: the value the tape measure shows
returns 4.2 cm
